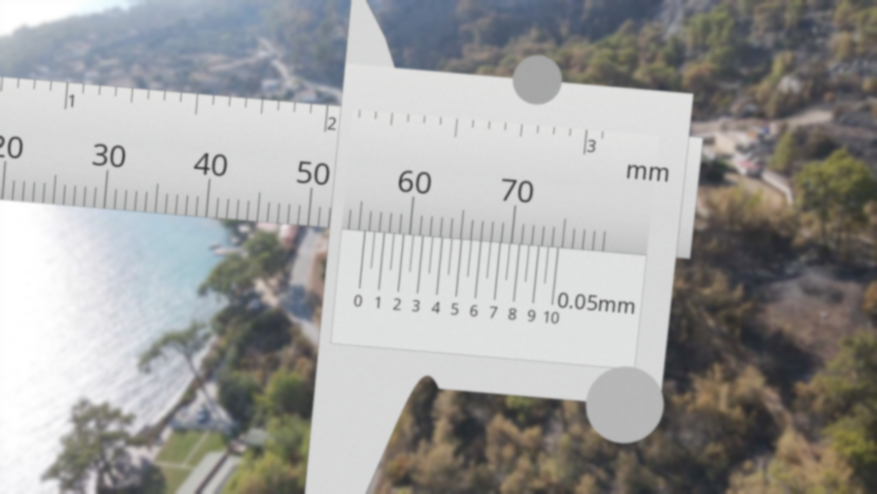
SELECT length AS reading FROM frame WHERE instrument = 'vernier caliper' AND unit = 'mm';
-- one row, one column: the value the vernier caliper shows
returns 55.6 mm
